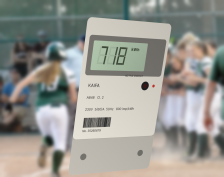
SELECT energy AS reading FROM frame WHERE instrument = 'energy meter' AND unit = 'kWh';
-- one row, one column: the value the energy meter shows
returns 718 kWh
